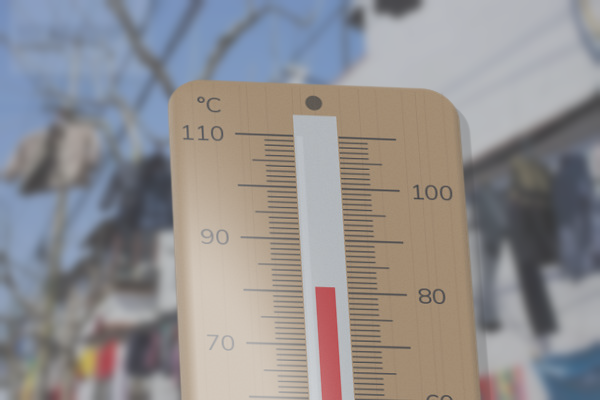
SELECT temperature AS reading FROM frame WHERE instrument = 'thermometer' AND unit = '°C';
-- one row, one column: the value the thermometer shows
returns 81 °C
